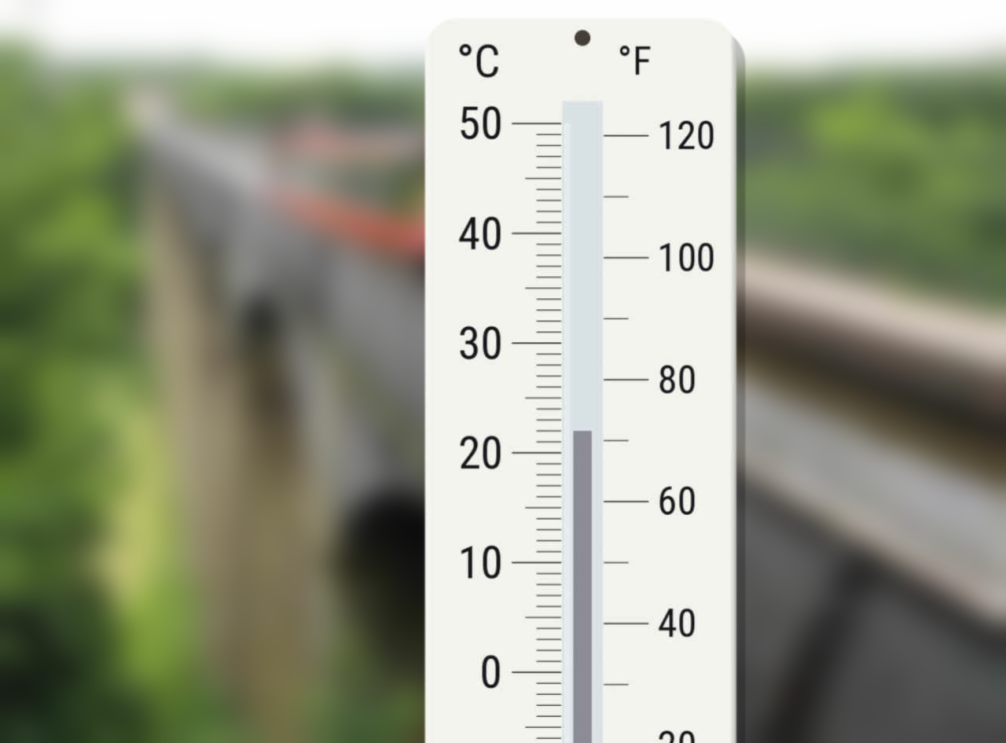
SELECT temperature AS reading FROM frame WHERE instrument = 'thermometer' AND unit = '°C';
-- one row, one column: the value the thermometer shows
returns 22 °C
